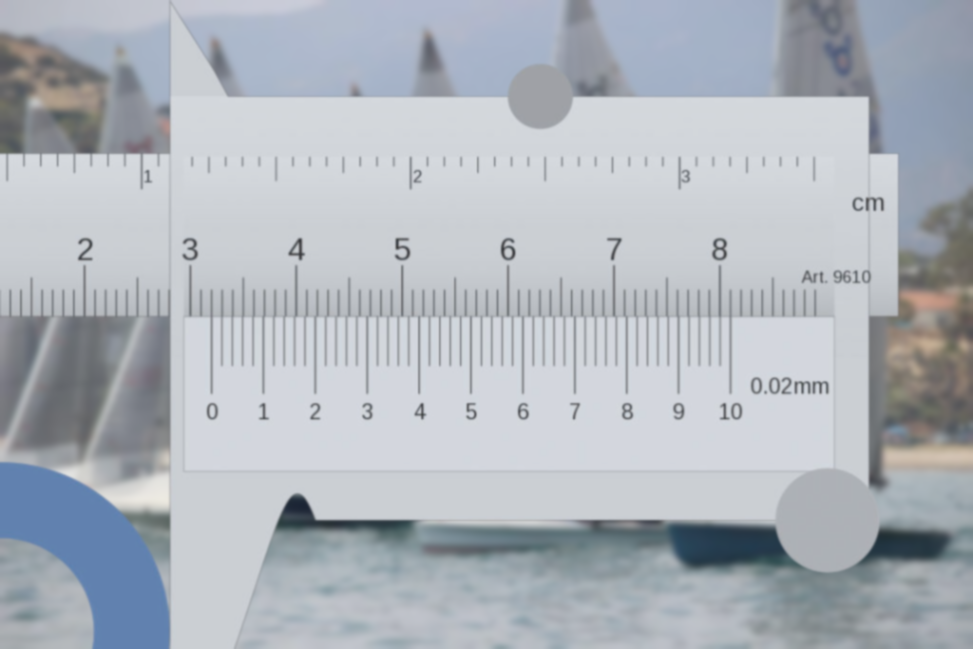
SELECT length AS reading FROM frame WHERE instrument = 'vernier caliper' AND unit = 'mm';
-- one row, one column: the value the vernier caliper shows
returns 32.0 mm
